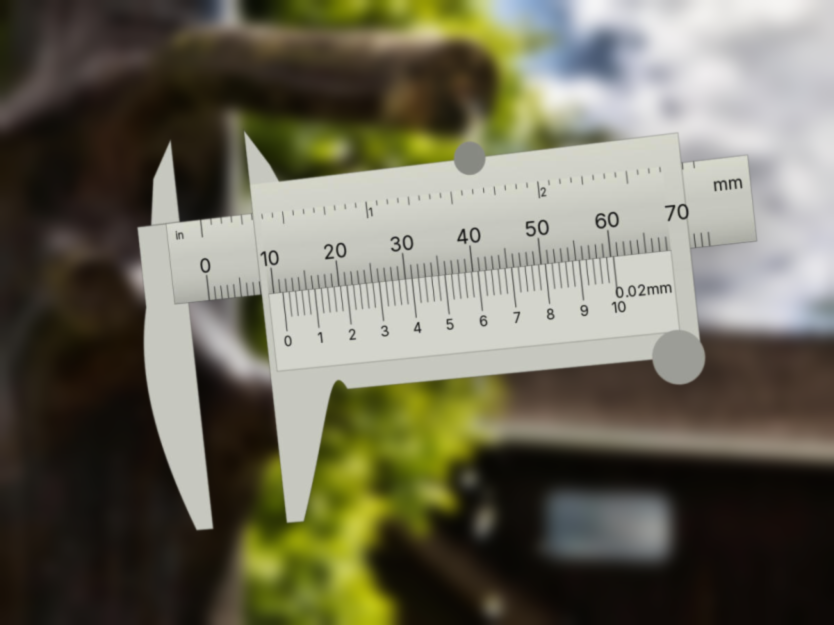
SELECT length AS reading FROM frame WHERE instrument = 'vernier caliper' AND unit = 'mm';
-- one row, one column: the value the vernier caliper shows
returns 11.4 mm
